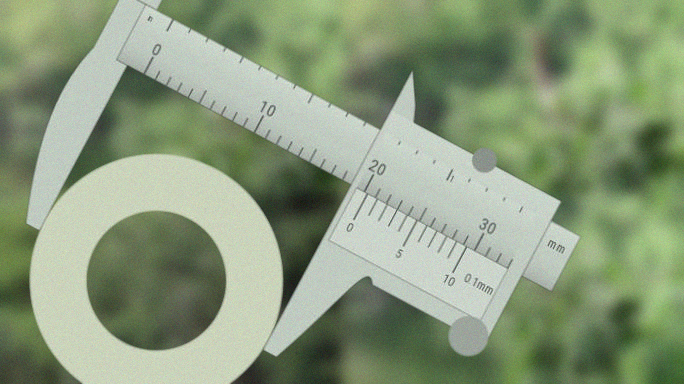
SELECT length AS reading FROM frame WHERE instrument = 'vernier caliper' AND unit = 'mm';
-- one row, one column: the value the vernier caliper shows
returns 20.3 mm
